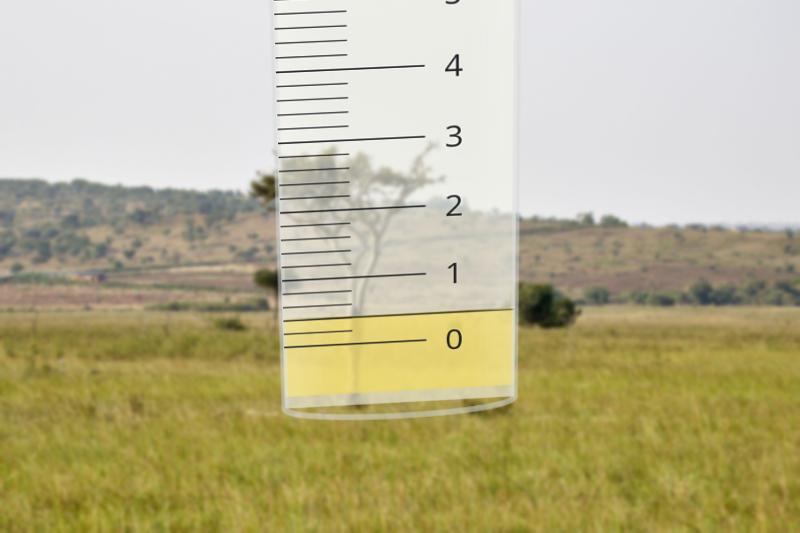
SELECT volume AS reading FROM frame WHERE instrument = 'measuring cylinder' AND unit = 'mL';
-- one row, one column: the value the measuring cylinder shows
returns 0.4 mL
